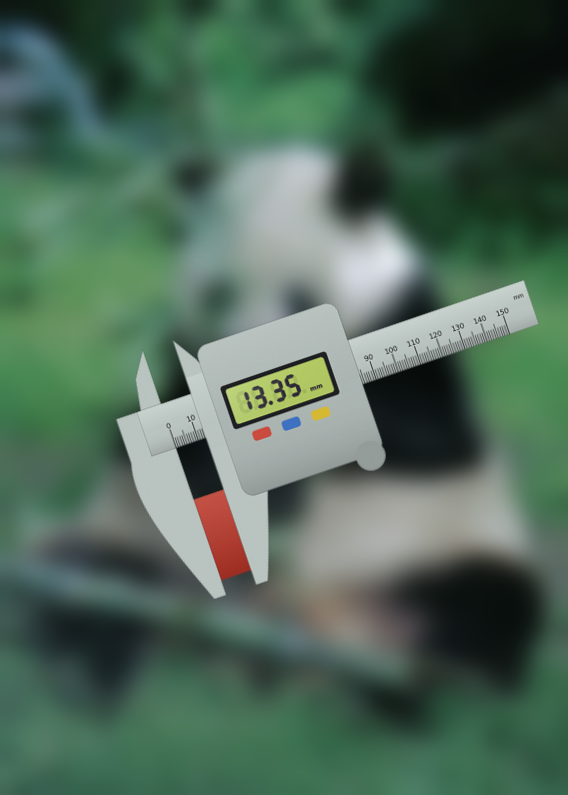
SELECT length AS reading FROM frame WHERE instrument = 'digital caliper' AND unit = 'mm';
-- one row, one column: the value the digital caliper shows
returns 13.35 mm
